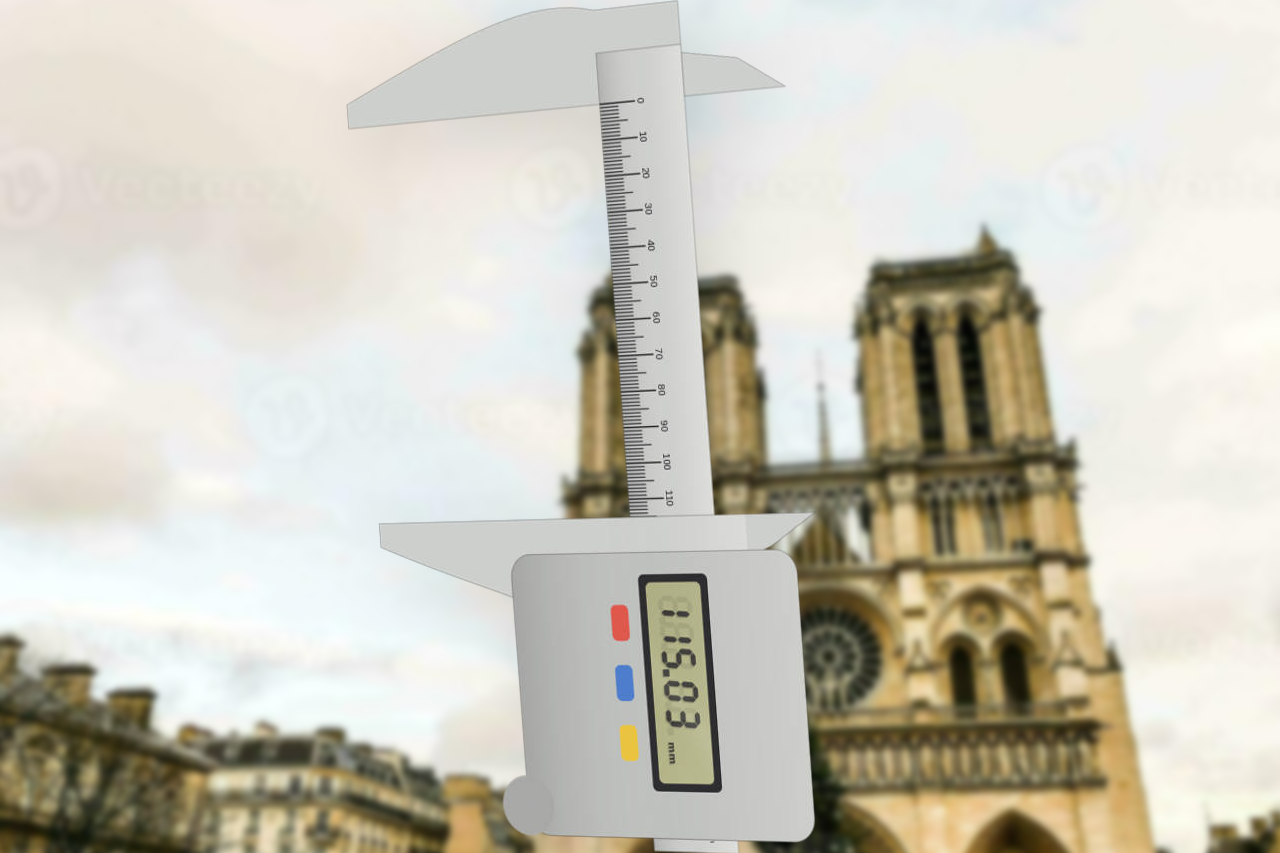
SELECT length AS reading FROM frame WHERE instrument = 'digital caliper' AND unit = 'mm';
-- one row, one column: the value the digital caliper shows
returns 115.03 mm
